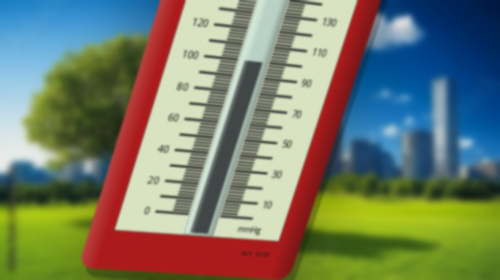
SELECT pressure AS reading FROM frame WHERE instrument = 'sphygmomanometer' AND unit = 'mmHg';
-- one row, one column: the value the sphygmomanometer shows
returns 100 mmHg
